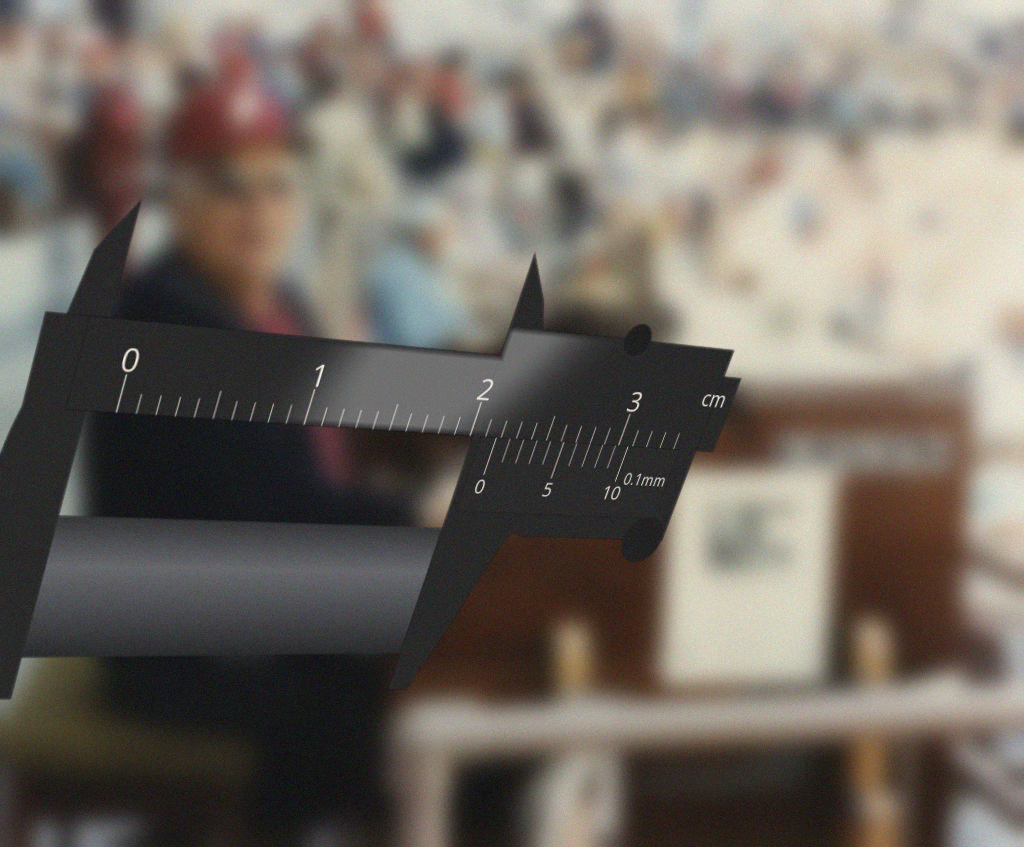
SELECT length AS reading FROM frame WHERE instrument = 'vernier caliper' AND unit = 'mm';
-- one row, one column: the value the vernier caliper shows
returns 21.7 mm
